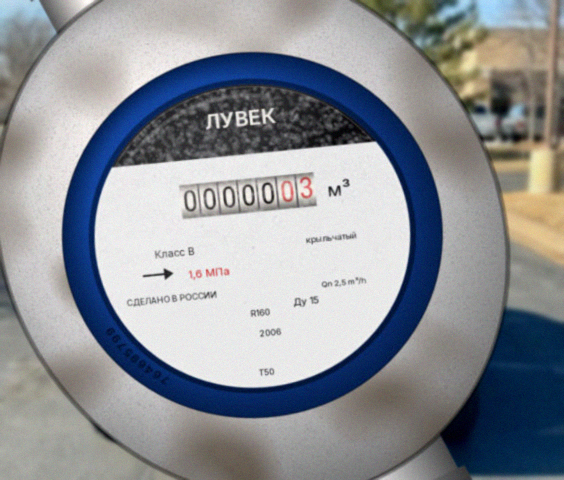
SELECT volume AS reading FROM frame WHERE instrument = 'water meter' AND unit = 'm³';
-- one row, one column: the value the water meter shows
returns 0.03 m³
